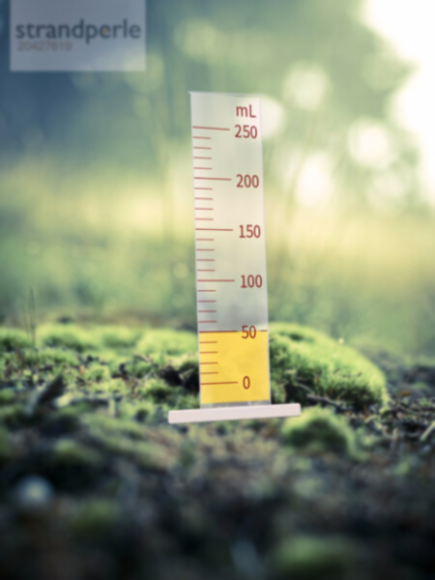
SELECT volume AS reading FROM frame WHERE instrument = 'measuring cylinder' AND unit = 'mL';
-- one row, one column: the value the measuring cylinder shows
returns 50 mL
